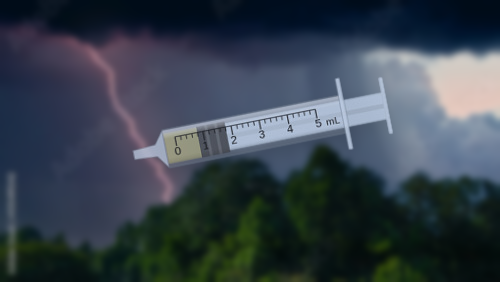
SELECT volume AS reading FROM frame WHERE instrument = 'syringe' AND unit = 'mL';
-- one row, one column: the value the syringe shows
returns 0.8 mL
